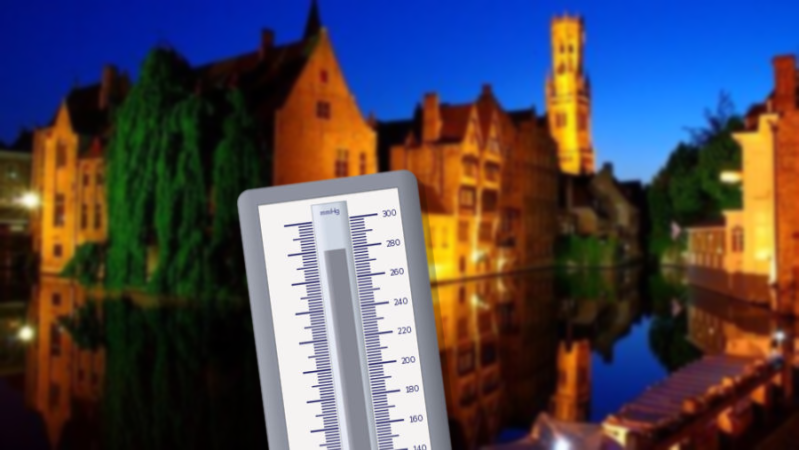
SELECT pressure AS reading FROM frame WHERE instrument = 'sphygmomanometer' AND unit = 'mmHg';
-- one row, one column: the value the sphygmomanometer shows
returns 280 mmHg
